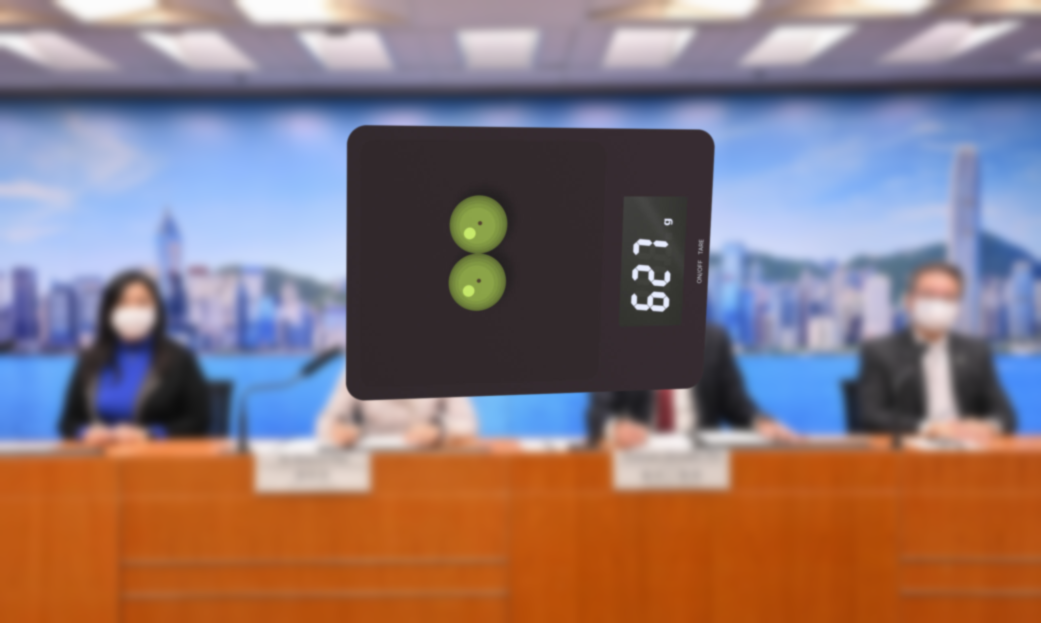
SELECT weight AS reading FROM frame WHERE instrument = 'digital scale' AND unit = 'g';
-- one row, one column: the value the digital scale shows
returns 627 g
